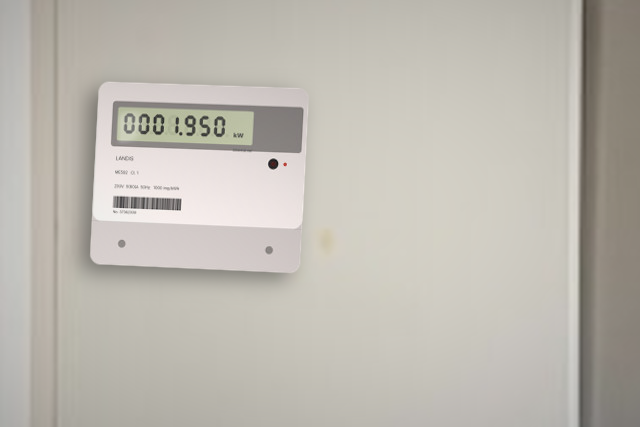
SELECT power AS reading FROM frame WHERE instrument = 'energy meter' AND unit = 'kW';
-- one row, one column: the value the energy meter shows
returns 1.950 kW
